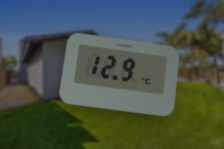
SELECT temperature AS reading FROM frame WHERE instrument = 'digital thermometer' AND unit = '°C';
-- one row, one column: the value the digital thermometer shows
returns 12.9 °C
